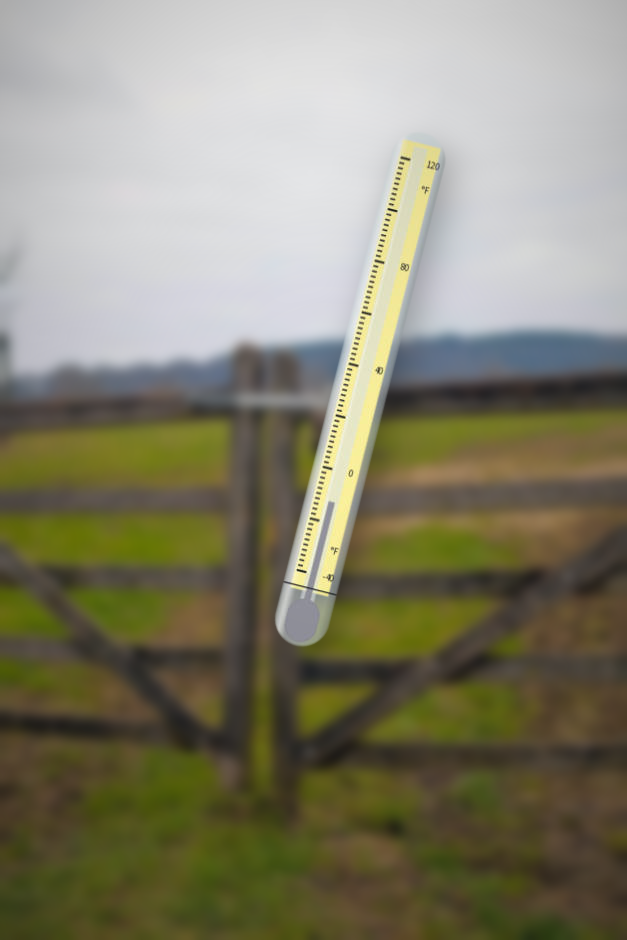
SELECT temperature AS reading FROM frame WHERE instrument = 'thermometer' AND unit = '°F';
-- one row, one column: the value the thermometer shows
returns -12 °F
